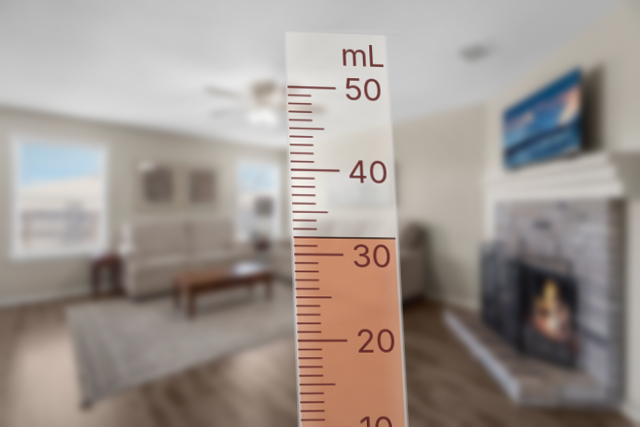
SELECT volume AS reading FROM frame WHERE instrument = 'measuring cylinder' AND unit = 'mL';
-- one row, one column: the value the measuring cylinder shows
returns 32 mL
